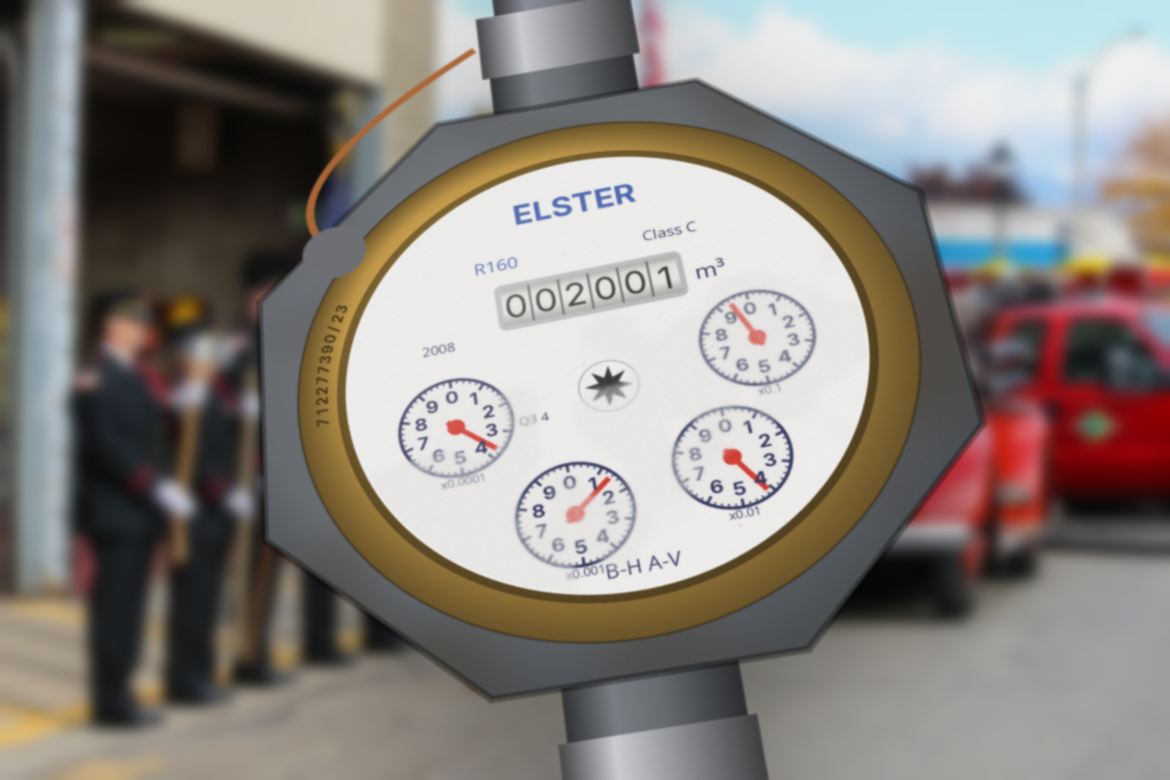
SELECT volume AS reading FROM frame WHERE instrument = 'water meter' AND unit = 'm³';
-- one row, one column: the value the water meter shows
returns 2000.9413 m³
